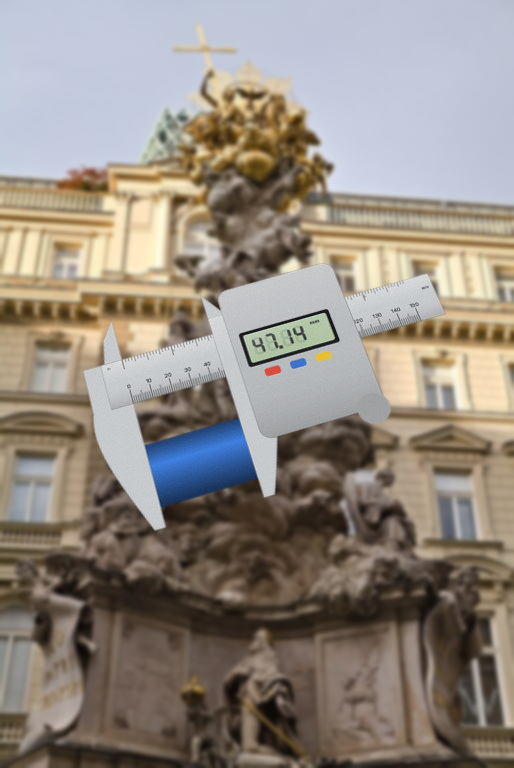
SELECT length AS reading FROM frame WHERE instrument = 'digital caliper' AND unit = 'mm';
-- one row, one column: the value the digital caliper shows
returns 47.14 mm
